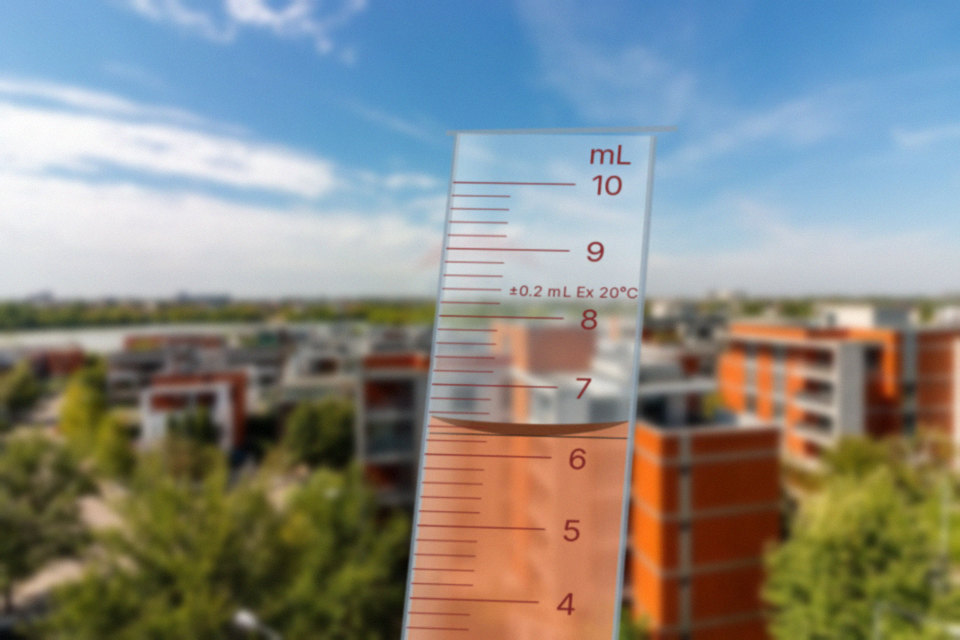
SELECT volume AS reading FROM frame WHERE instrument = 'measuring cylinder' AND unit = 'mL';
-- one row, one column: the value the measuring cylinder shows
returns 6.3 mL
